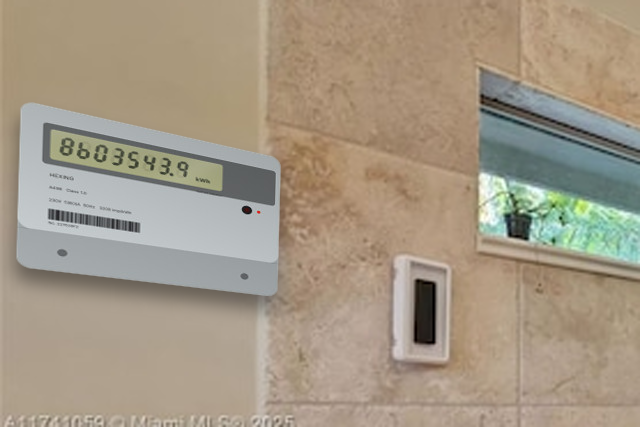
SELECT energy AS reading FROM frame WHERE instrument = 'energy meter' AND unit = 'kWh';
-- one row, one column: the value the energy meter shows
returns 8603543.9 kWh
